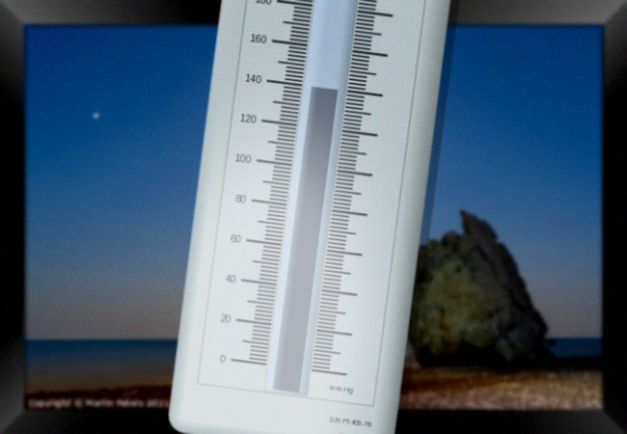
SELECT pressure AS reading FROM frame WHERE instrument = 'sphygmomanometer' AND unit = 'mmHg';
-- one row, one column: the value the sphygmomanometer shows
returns 140 mmHg
